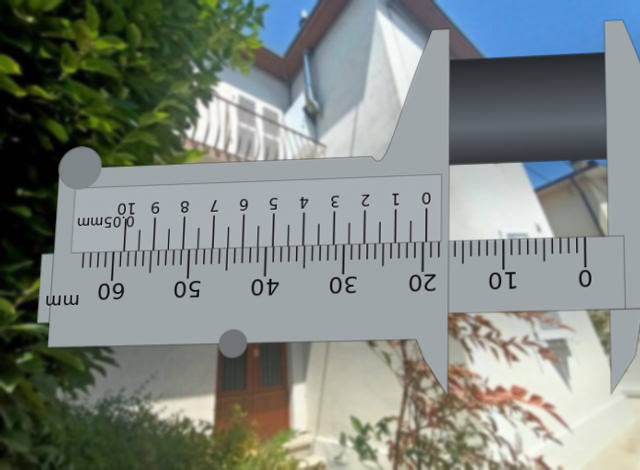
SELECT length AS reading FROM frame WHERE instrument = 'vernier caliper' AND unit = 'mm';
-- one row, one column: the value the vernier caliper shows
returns 19.6 mm
